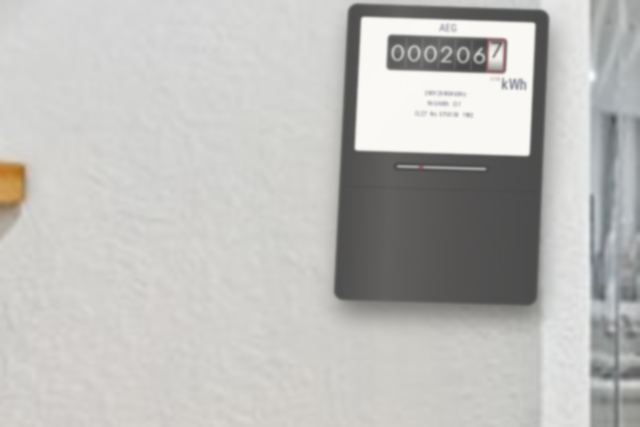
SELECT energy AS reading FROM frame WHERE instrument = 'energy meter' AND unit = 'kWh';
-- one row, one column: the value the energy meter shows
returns 206.7 kWh
